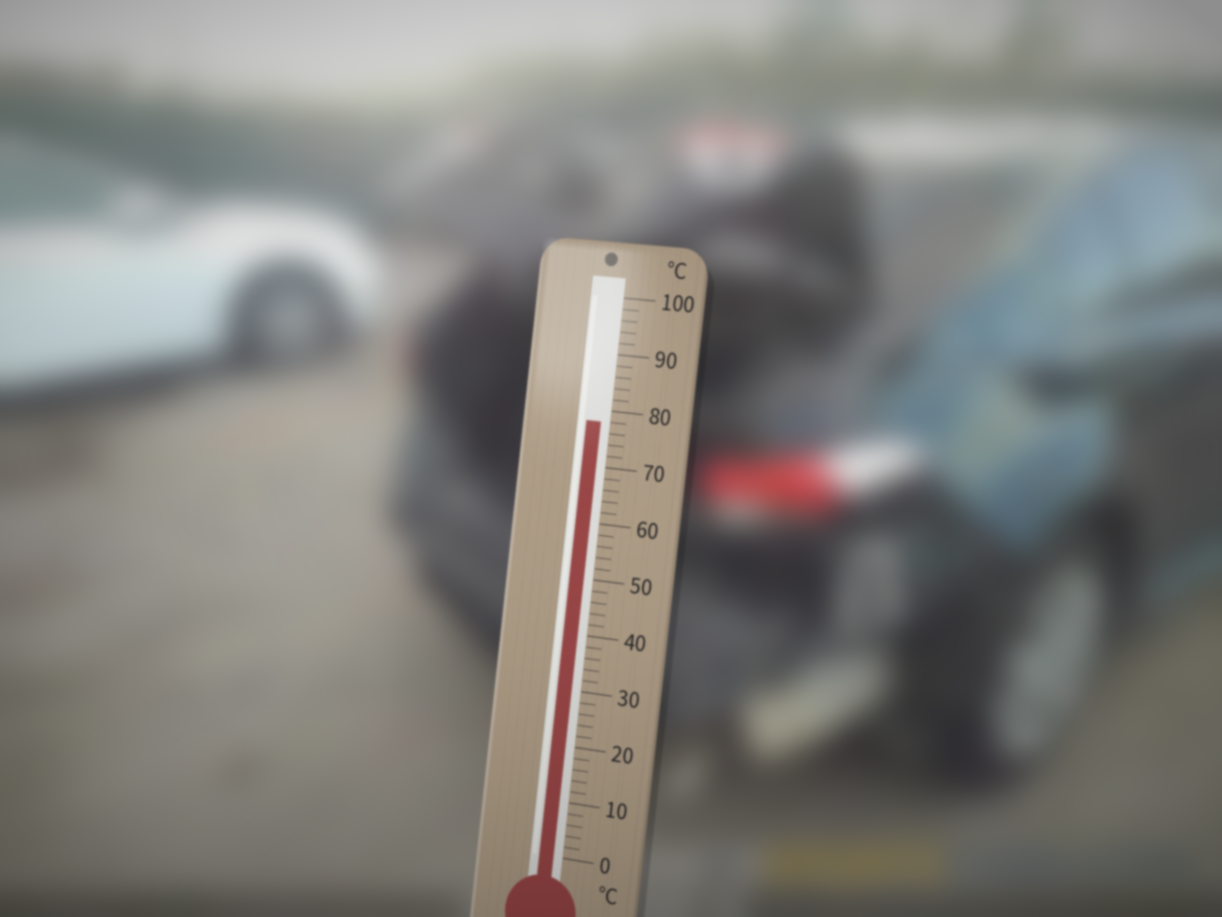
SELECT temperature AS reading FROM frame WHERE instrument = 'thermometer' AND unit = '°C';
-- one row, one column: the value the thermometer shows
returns 78 °C
